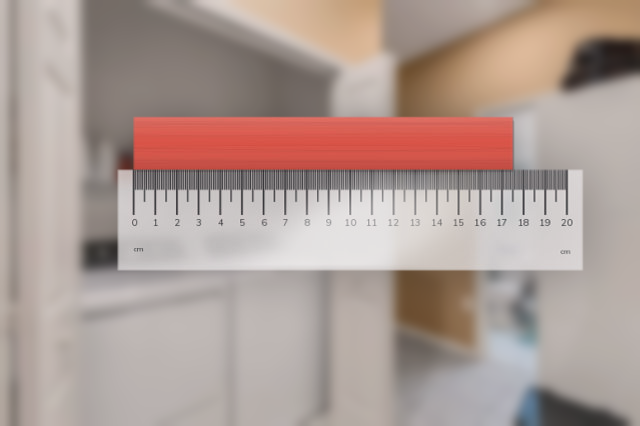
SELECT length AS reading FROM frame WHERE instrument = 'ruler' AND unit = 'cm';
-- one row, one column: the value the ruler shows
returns 17.5 cm
